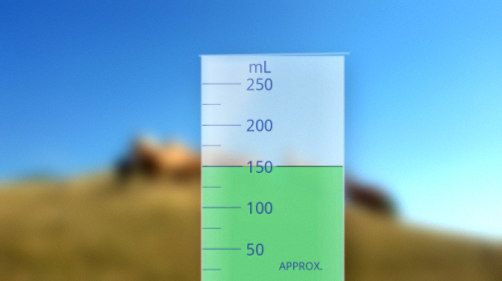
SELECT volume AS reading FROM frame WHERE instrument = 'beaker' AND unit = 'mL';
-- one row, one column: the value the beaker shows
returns 150 mL
